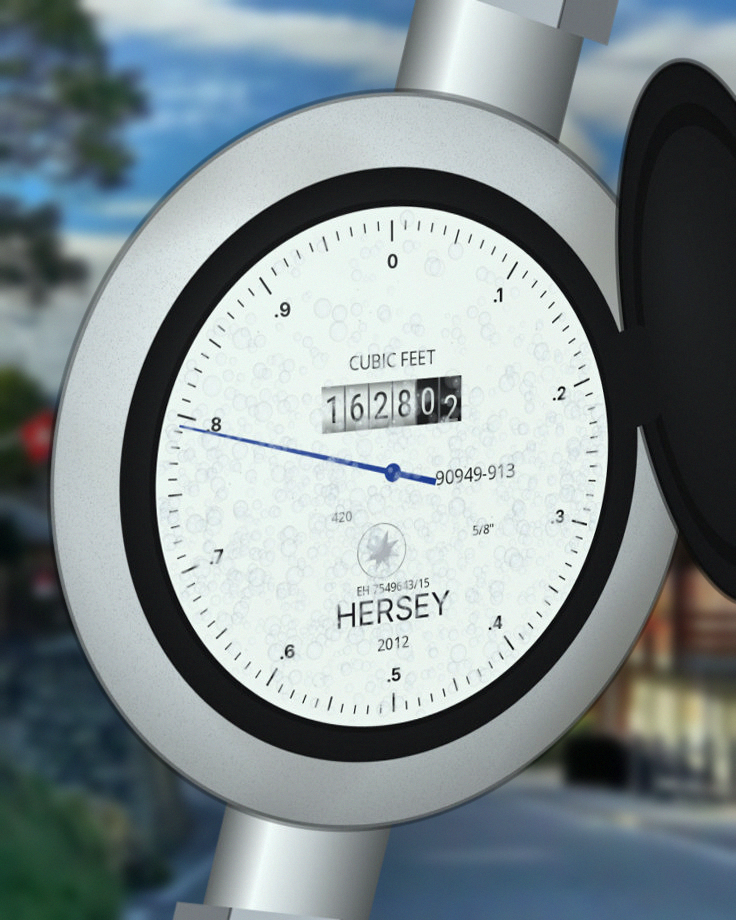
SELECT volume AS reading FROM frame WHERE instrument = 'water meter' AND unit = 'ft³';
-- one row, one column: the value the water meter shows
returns 162801.79 ft³
